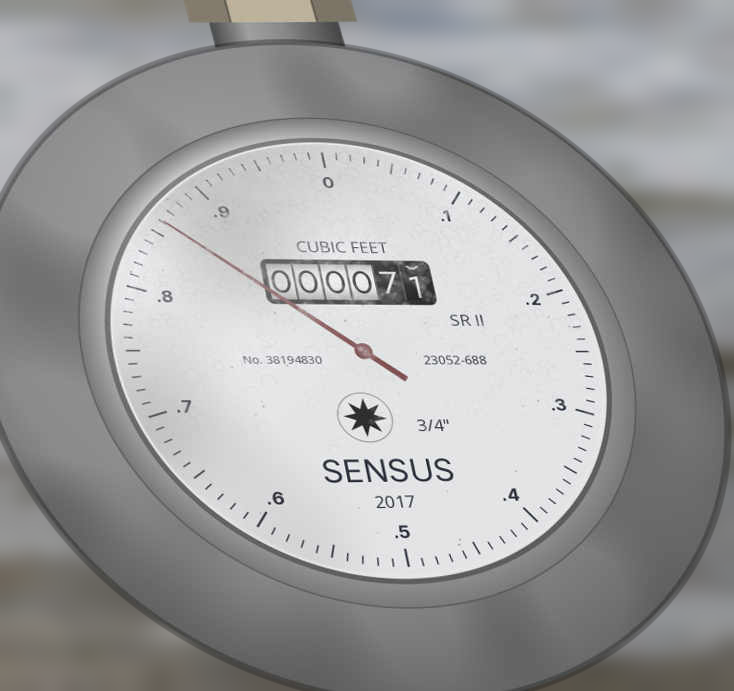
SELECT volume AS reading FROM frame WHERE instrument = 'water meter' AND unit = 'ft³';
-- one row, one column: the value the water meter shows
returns 70.86 ft³
